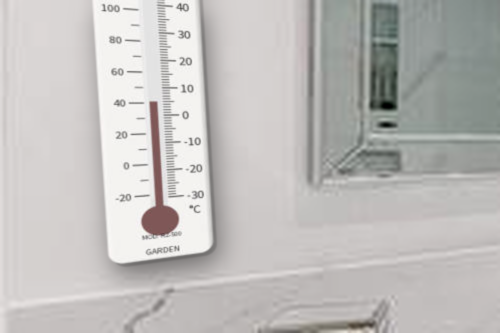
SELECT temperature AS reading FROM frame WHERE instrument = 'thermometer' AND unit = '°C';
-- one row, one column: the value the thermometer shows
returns 5 °C
